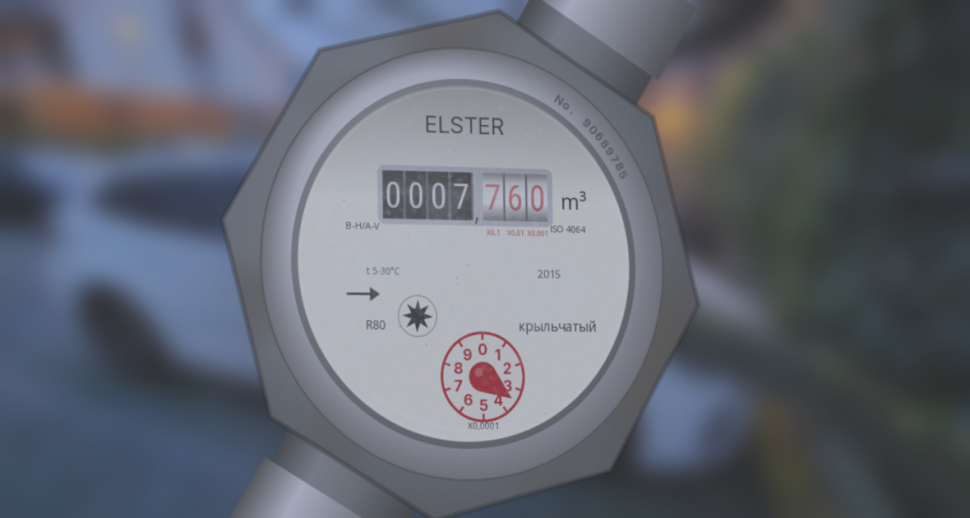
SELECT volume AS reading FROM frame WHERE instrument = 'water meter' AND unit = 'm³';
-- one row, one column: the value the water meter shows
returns 7.7603 m³
